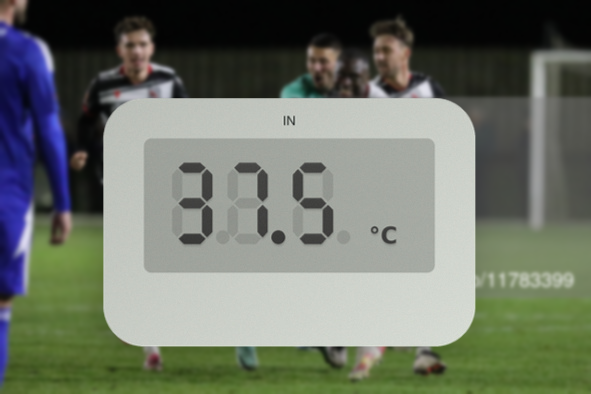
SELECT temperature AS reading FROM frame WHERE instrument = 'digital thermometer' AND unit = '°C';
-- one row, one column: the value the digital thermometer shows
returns 37.5 °C
